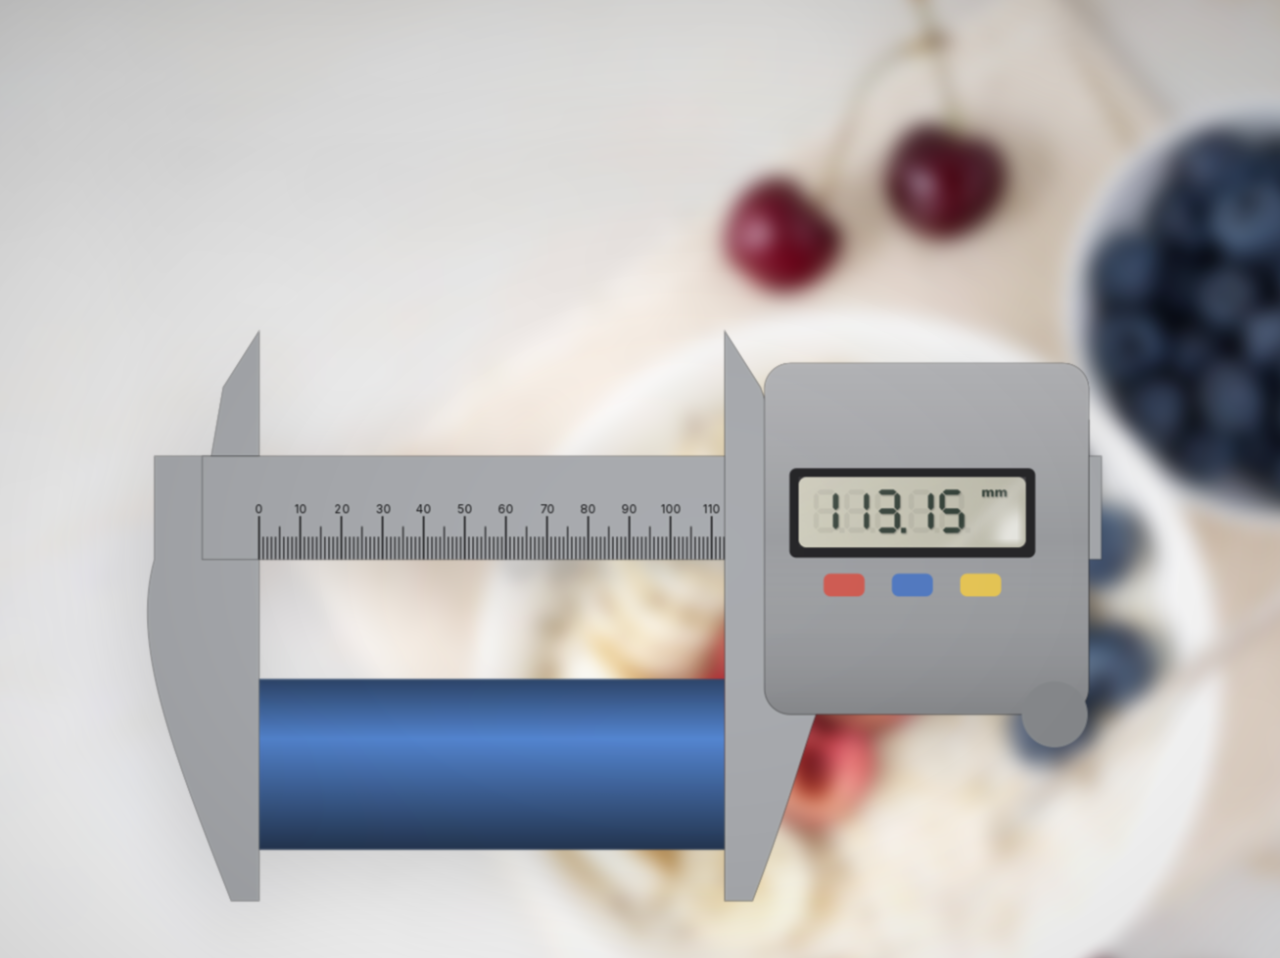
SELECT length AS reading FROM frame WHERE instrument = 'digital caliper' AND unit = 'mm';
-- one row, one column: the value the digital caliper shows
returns 113.15 mm
